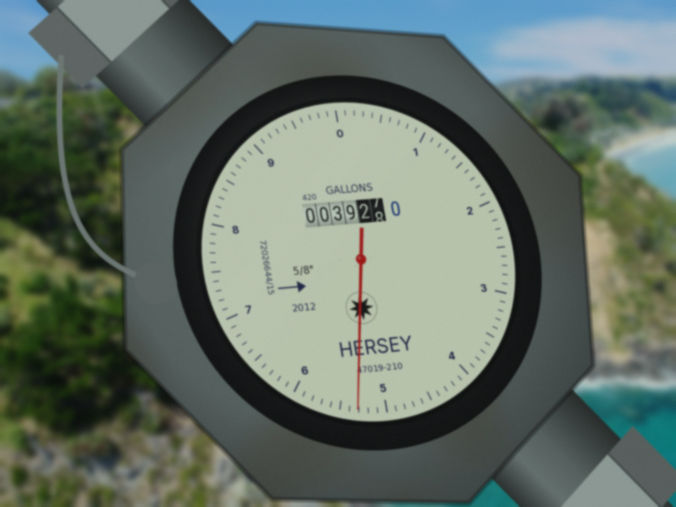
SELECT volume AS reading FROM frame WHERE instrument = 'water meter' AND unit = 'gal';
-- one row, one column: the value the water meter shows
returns 39275.3 gal
